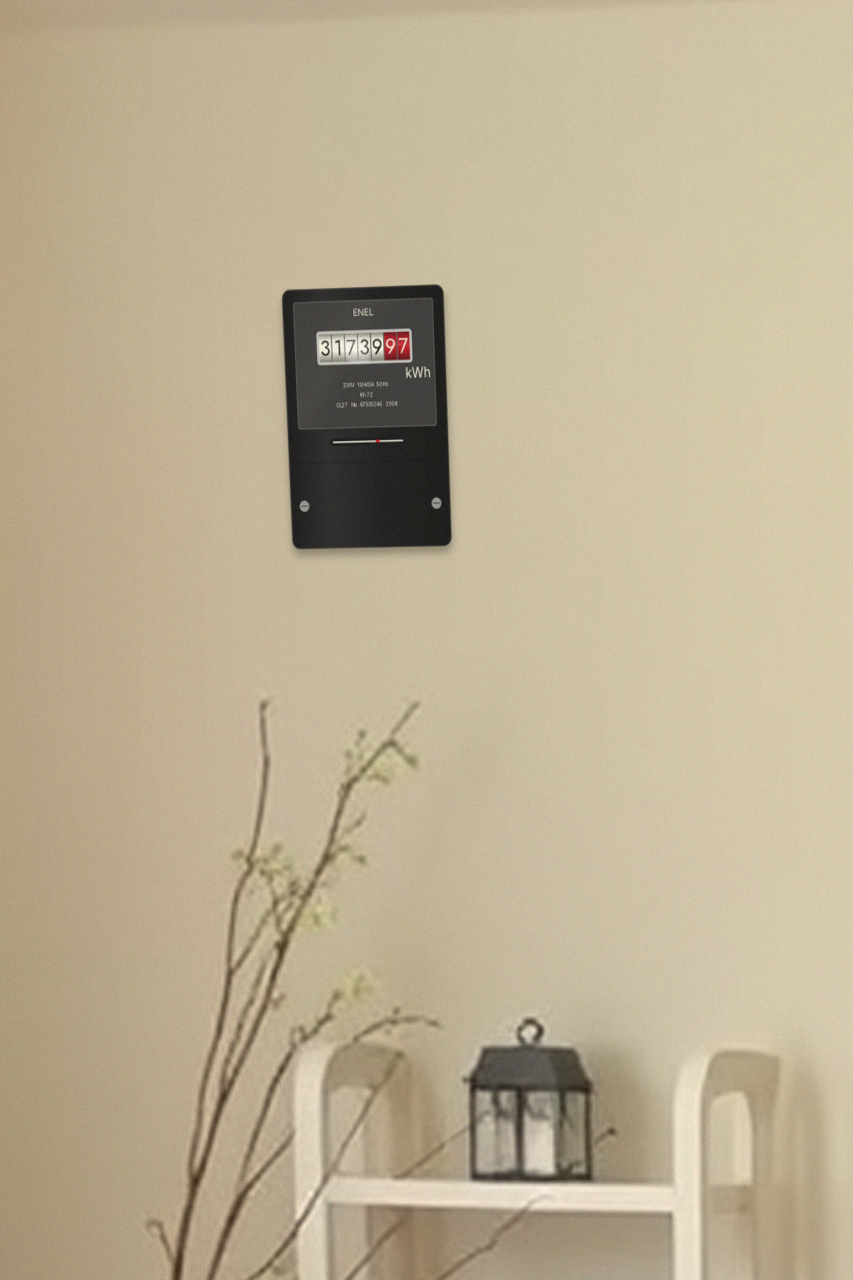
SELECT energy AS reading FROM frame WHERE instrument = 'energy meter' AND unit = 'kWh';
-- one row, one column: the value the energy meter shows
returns 31739.97 kWh
